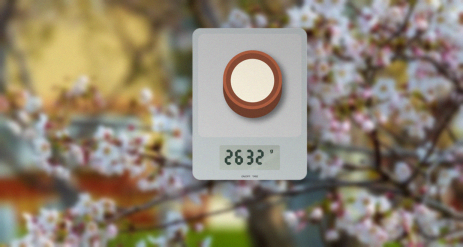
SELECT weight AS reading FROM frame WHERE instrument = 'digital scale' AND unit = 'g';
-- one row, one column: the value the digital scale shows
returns 2632 g
